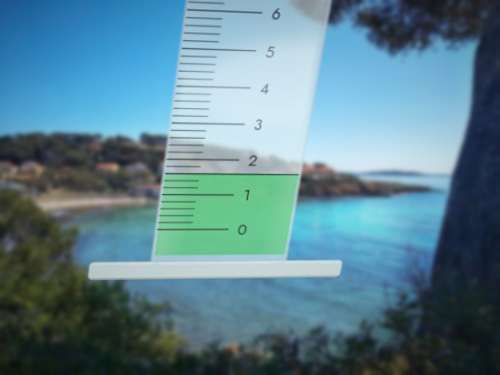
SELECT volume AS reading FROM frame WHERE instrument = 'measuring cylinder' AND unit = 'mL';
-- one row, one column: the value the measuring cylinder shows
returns 1.6 mL
